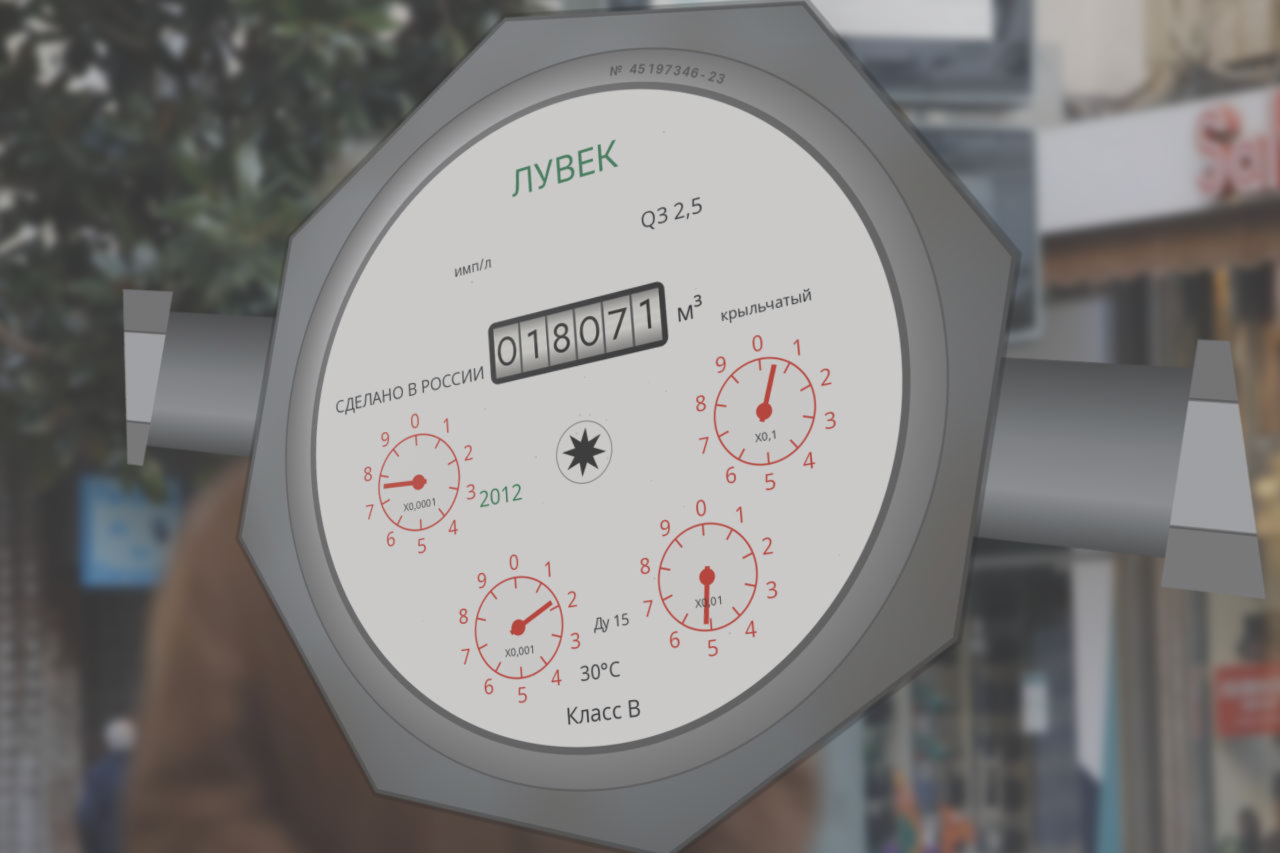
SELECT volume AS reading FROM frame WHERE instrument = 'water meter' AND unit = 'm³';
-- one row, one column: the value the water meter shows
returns 18071.0517 m³
